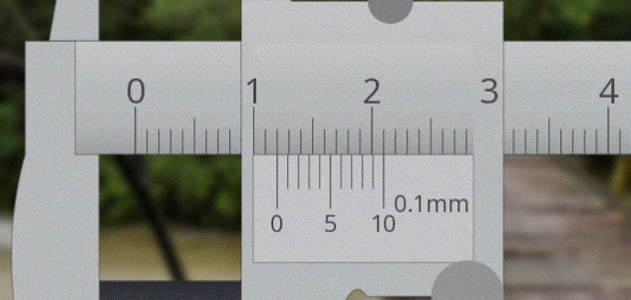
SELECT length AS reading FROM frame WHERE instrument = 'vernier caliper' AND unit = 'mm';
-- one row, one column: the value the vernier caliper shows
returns 12.0 mm
